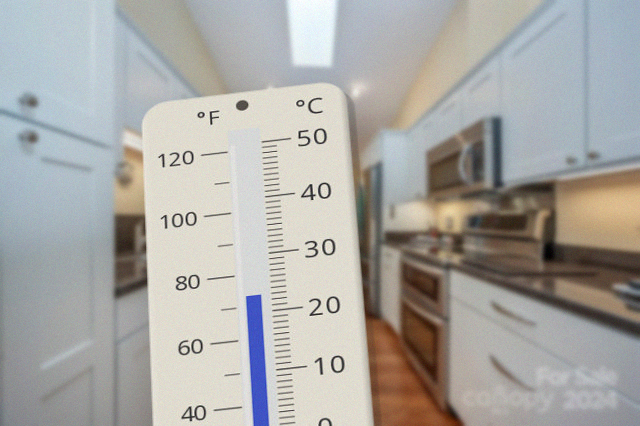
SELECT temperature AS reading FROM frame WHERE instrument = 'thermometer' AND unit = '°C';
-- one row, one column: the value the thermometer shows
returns 23 °C
